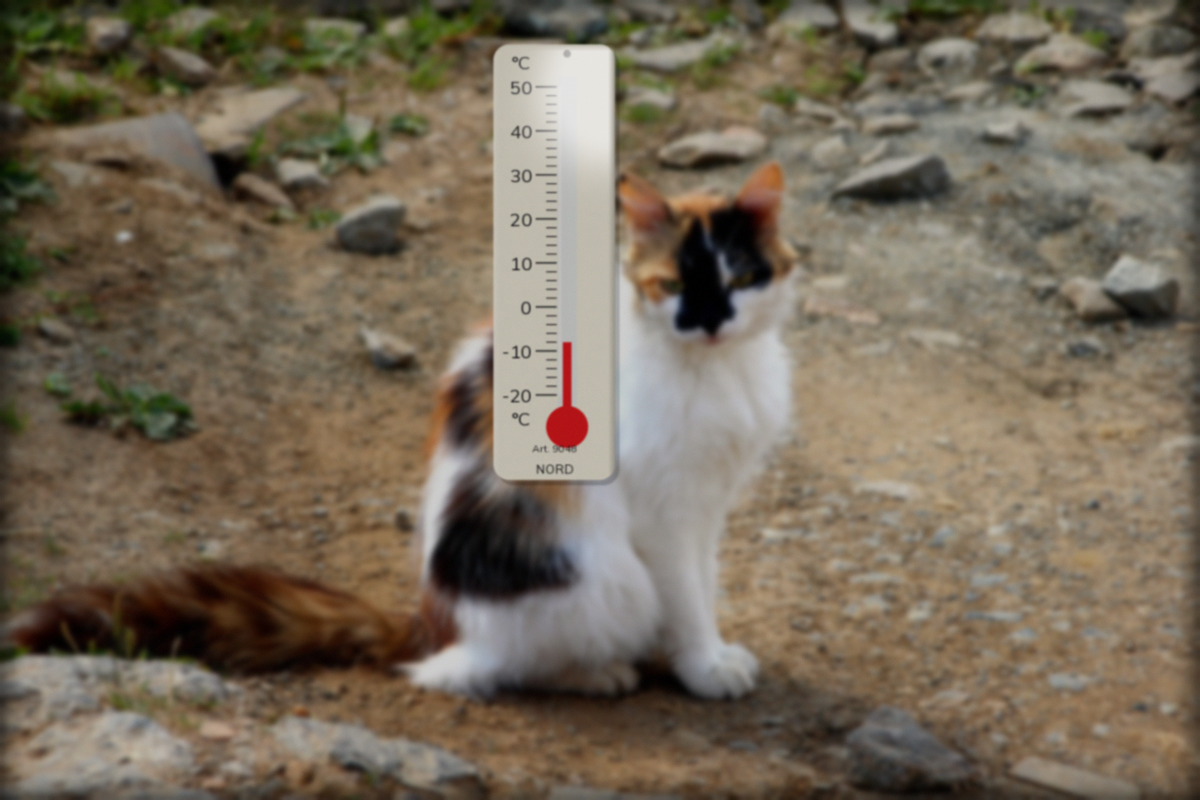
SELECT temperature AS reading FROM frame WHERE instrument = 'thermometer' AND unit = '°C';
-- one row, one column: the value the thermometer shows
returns -8 °C
